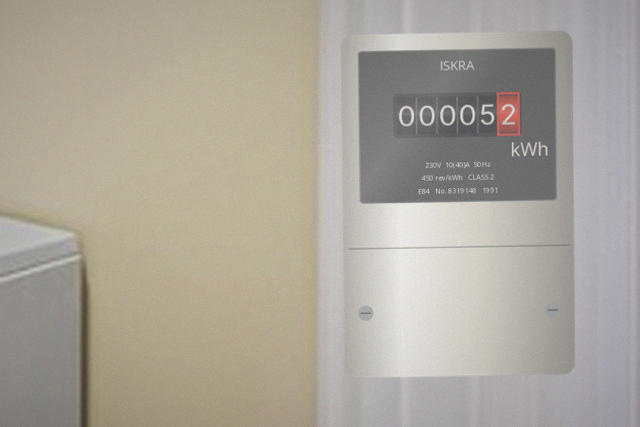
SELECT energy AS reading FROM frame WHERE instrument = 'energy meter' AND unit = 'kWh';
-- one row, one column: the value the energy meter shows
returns 5.2 kWh
